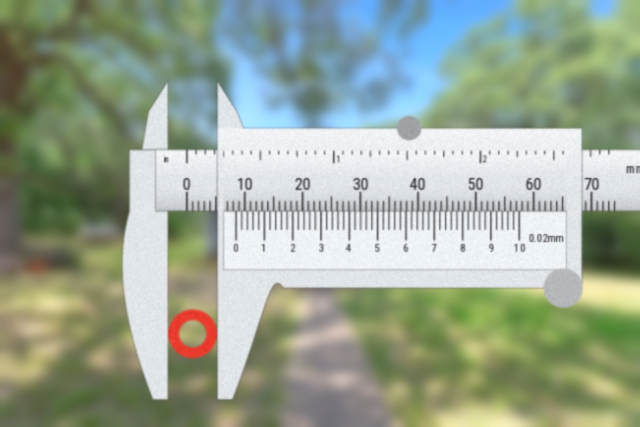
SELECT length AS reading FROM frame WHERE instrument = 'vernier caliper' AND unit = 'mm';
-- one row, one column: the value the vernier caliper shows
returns 8.5 mm
